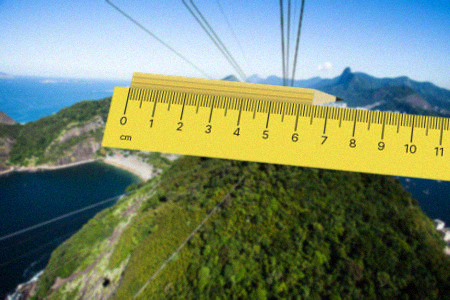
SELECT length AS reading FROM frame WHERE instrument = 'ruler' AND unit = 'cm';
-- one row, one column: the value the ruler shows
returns 7.5 cm
